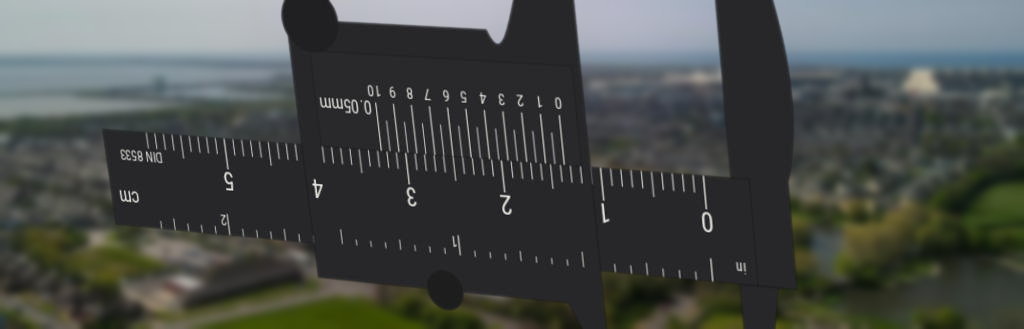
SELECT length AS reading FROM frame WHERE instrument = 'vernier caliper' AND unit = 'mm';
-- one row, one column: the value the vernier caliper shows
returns 13.6 mm
